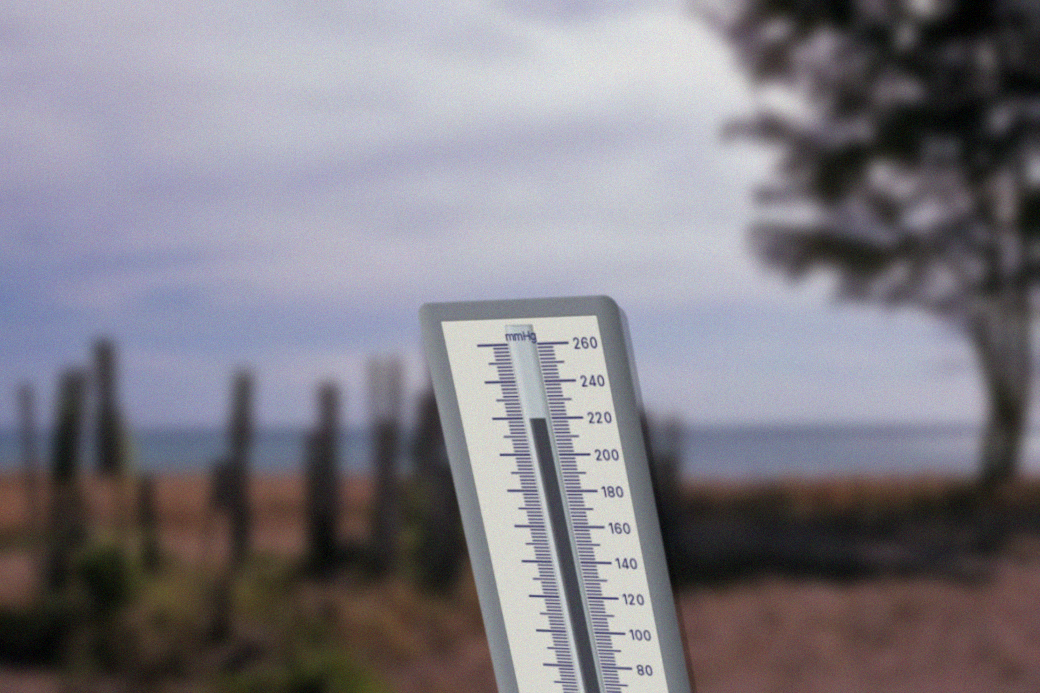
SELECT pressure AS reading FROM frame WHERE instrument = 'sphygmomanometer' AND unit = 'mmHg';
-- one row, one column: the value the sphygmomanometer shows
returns 220 mmHg
